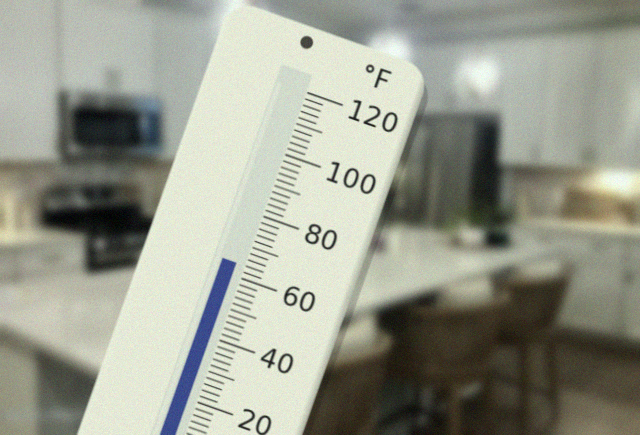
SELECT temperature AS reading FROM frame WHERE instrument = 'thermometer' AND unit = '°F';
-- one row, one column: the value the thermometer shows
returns 64 °F
